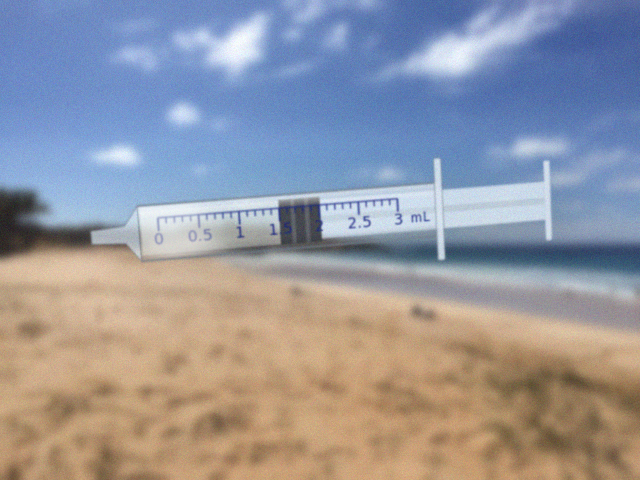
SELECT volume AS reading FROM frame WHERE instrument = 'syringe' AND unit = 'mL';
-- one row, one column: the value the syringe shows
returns 1.5 mL
